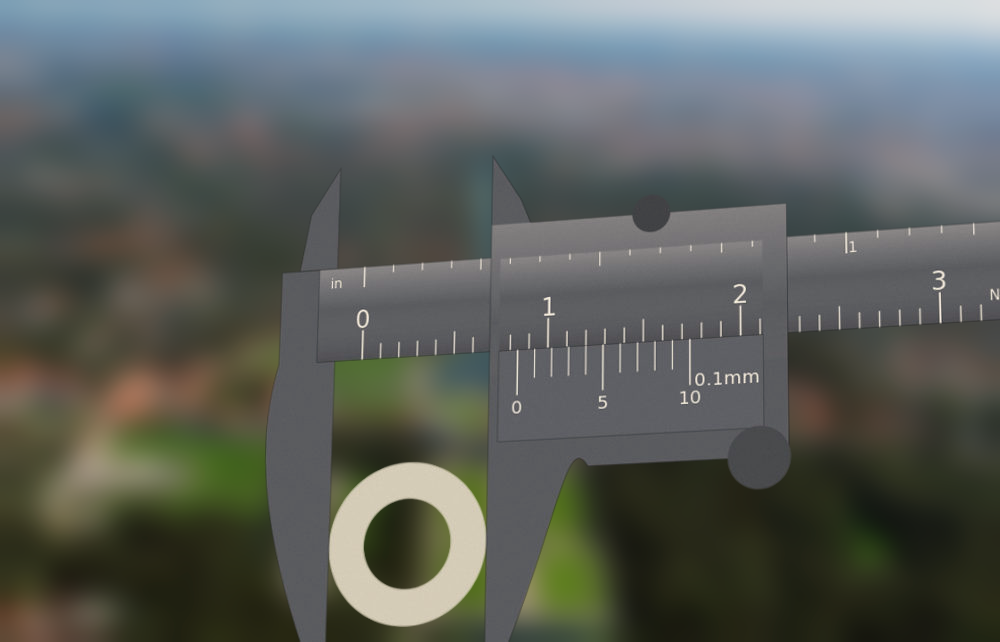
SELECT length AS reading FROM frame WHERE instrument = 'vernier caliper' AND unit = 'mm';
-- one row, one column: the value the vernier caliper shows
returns 8.4 mm
